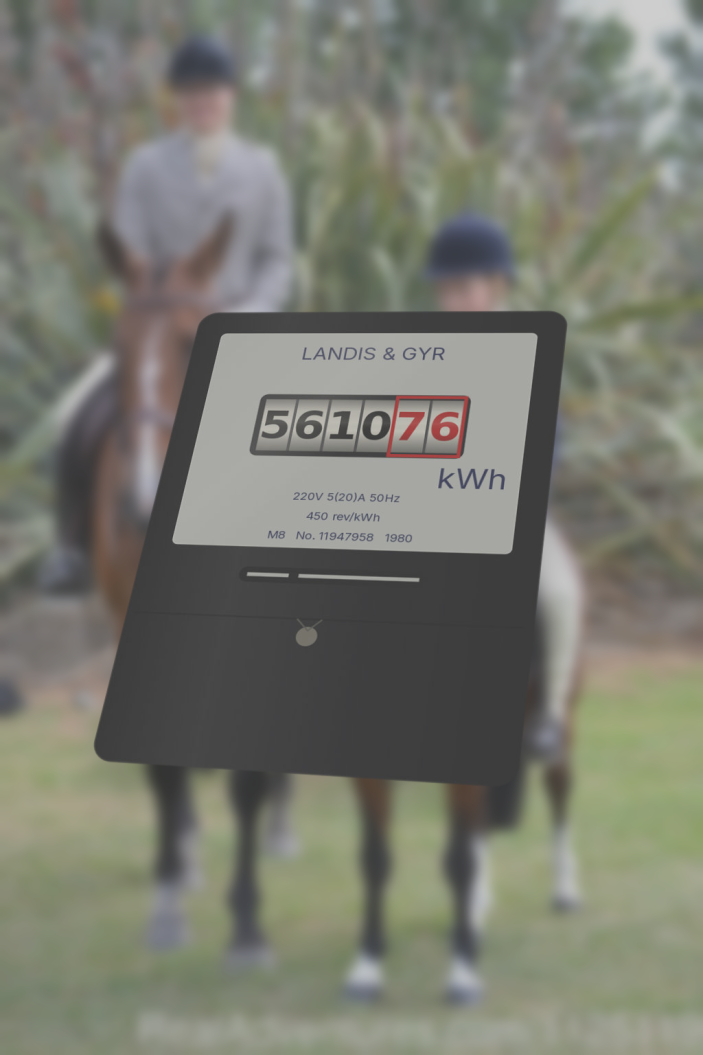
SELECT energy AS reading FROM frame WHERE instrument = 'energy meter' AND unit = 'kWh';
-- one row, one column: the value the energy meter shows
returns 5610.76 kWh
